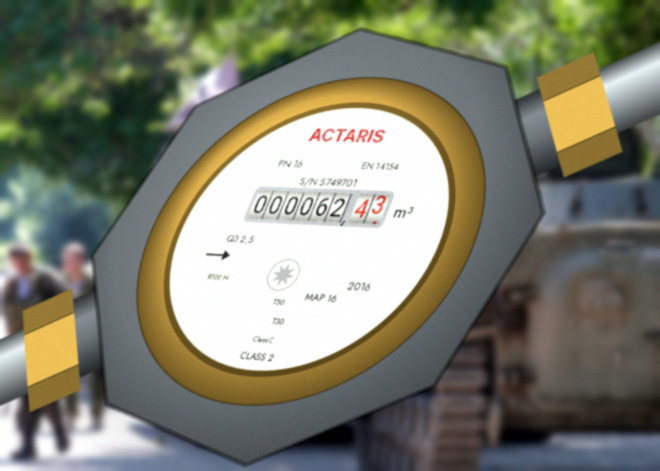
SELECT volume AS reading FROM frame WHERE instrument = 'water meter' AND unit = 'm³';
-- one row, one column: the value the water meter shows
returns 62.43 m³
